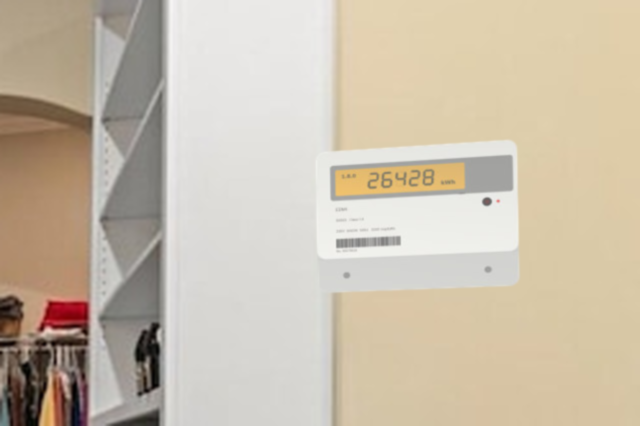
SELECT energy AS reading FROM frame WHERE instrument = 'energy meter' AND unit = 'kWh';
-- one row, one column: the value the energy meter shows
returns 26428 kWh
